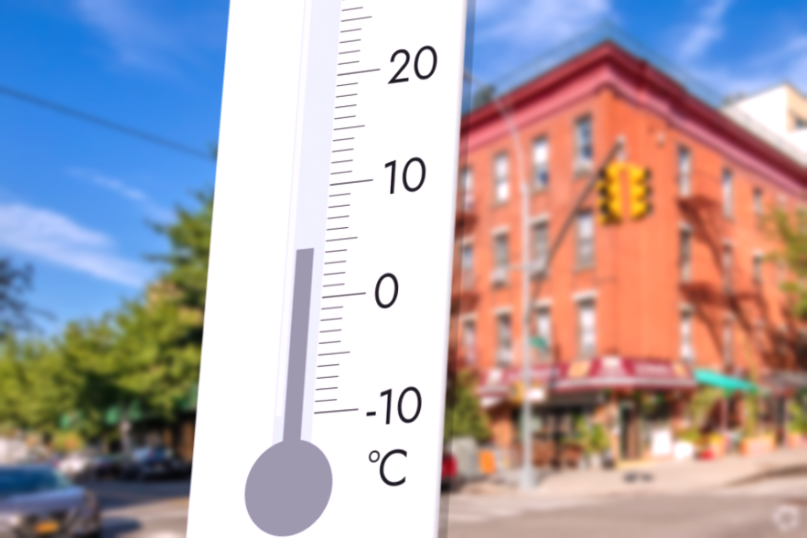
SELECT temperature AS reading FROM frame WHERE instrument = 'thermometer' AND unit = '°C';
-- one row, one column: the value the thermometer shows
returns 4.5 °C
